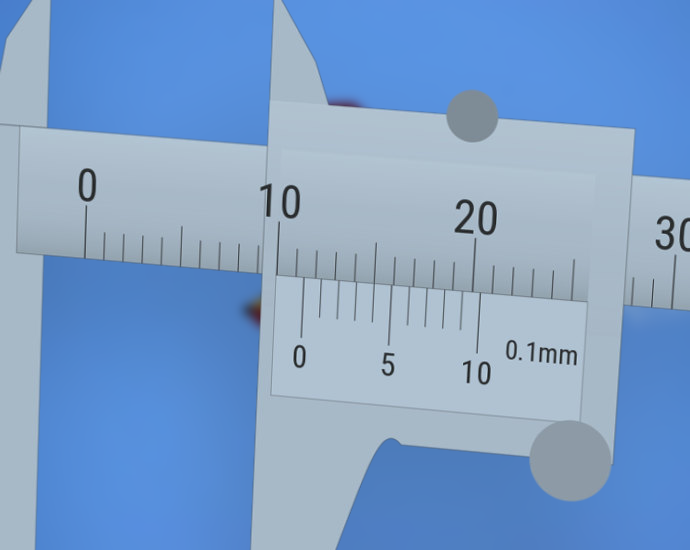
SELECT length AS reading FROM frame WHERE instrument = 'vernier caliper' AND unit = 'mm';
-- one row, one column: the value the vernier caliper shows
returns 11.4 mm
